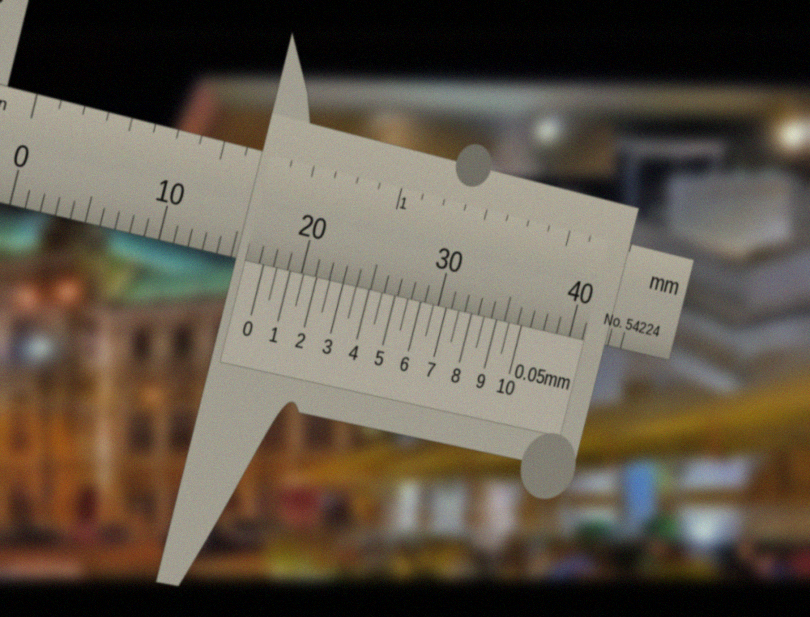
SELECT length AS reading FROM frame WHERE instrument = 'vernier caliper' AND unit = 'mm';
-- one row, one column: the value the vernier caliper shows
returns 17.3 mm
